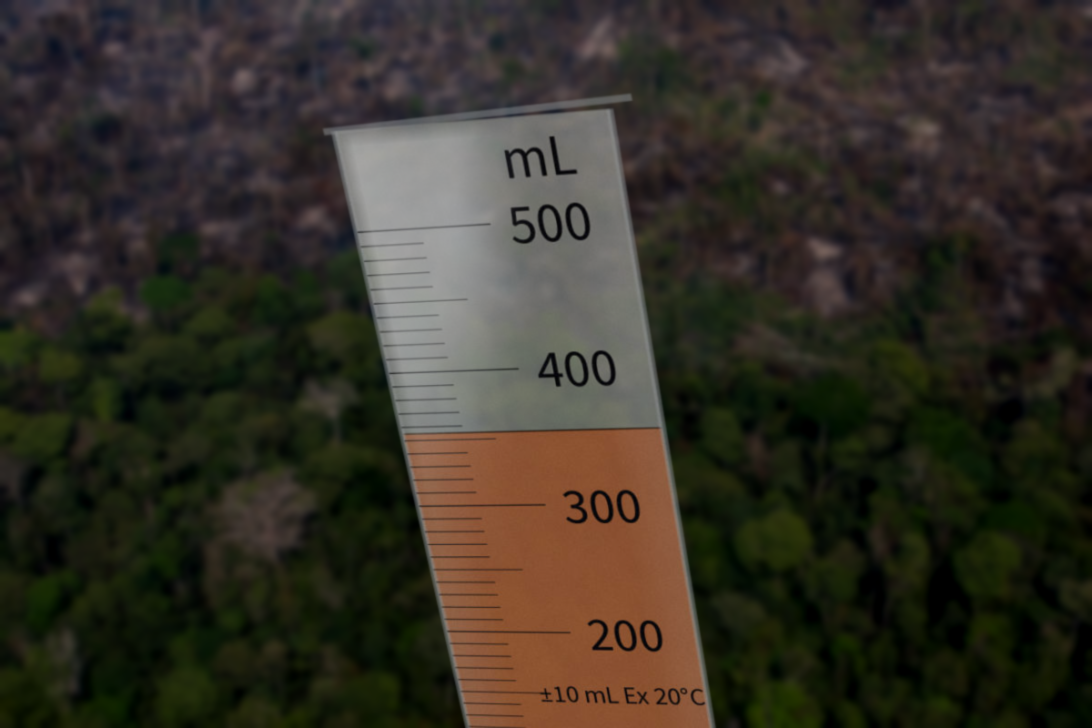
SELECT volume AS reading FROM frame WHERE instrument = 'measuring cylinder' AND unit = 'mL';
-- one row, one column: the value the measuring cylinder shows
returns 355 mL
